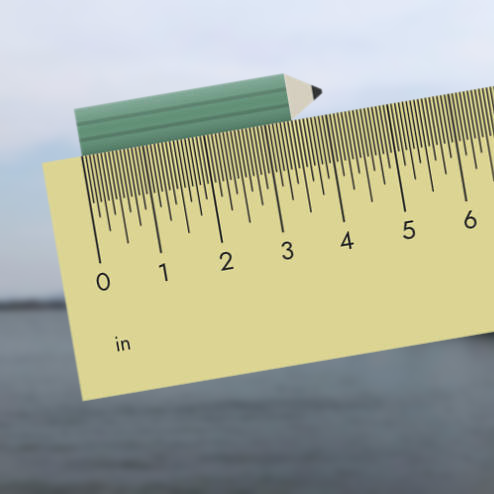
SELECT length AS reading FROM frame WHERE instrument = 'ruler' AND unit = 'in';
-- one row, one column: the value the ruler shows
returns 4 in
